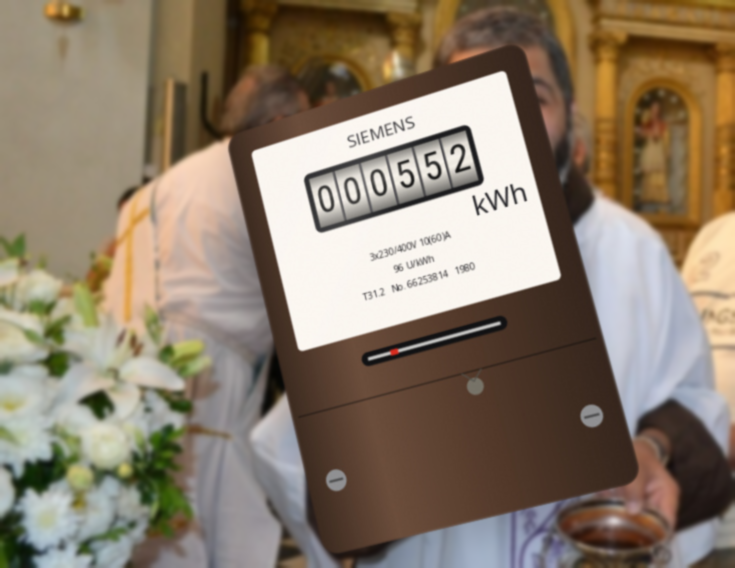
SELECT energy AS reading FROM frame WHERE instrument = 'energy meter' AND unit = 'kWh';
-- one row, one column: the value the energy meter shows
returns 552 kWh
